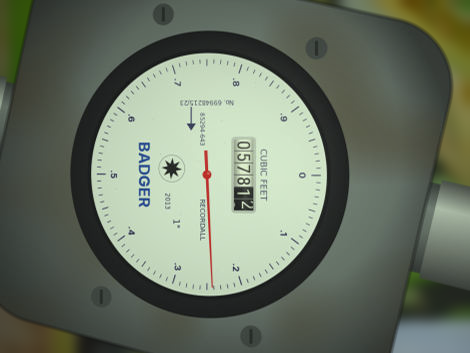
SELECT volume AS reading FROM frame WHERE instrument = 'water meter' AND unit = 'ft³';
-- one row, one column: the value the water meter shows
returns 57812.24 ft³
